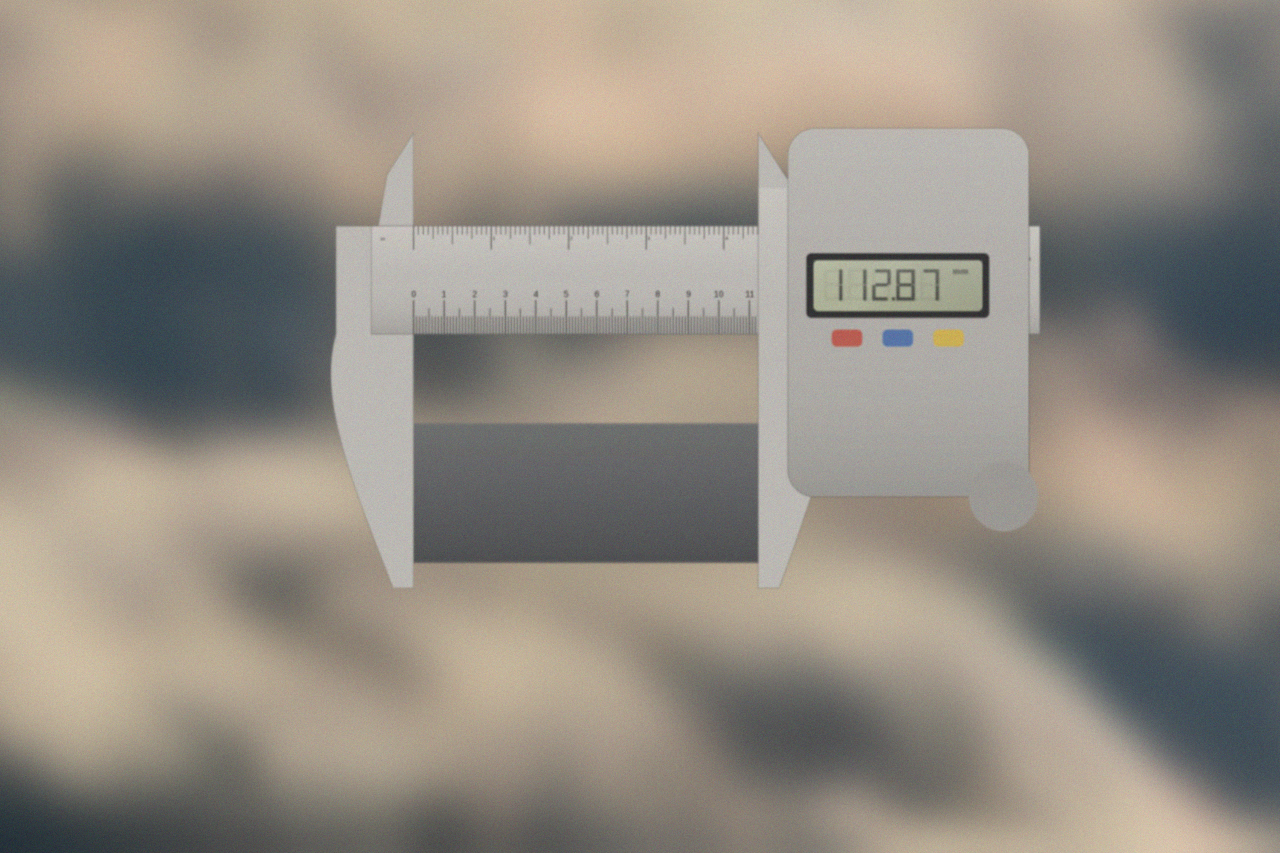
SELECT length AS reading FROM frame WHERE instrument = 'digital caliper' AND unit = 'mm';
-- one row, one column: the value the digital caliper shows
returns 112.87 mm
